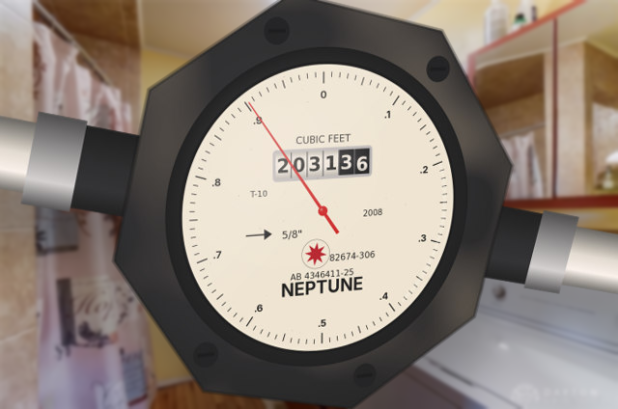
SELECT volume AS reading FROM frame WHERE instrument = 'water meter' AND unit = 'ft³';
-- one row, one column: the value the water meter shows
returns 203135.90 ft³
